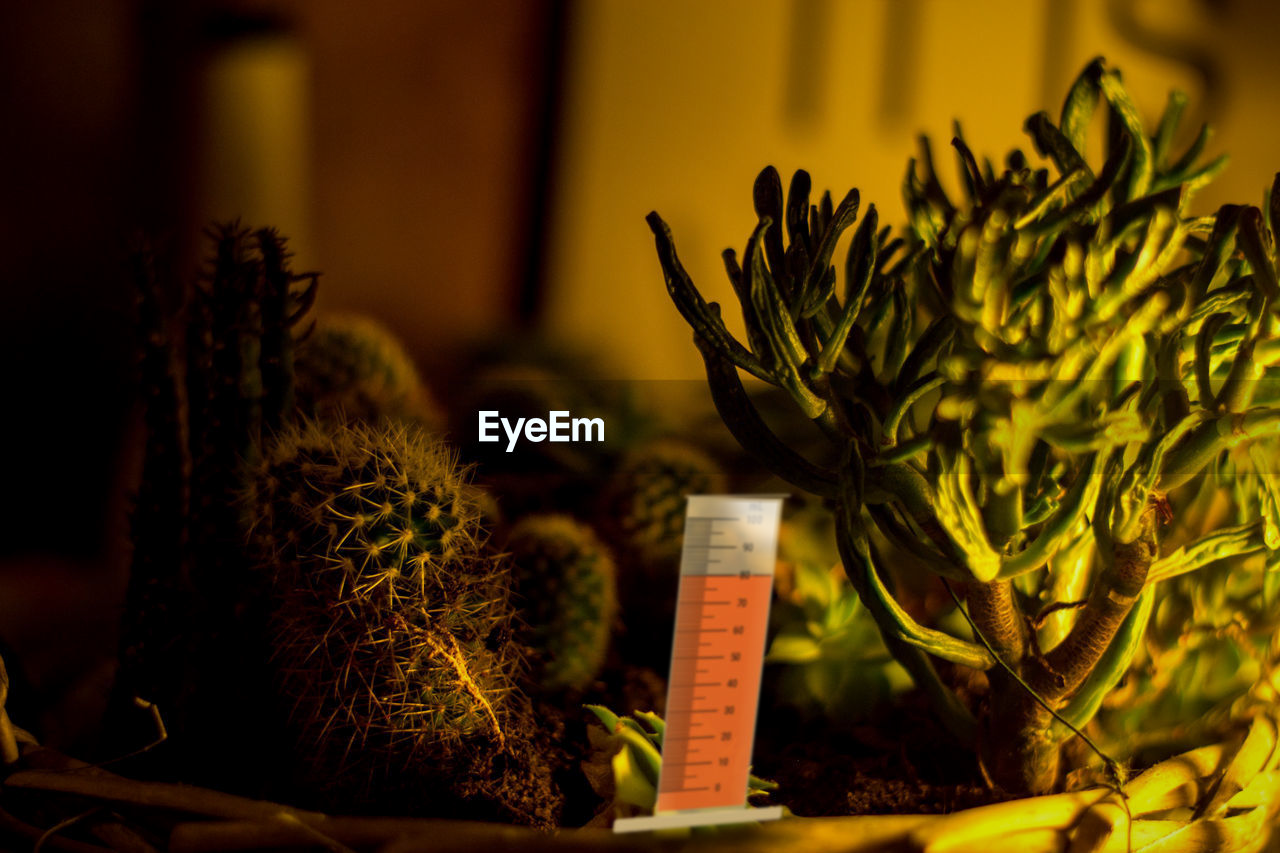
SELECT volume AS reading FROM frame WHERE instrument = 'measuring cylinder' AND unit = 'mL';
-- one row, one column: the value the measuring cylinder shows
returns 80 mL
